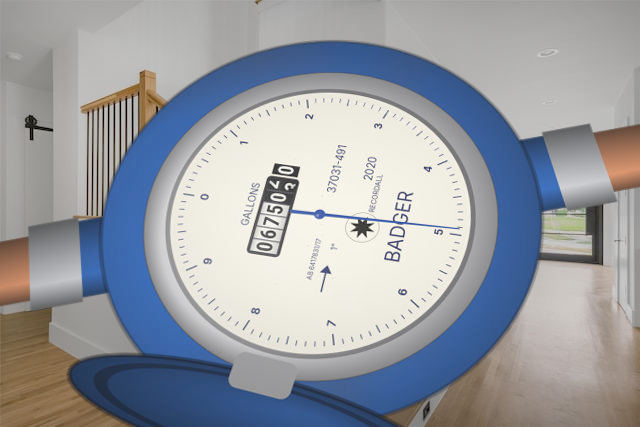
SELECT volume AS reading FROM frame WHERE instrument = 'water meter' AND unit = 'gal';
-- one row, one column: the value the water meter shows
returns 675024.9 gal
